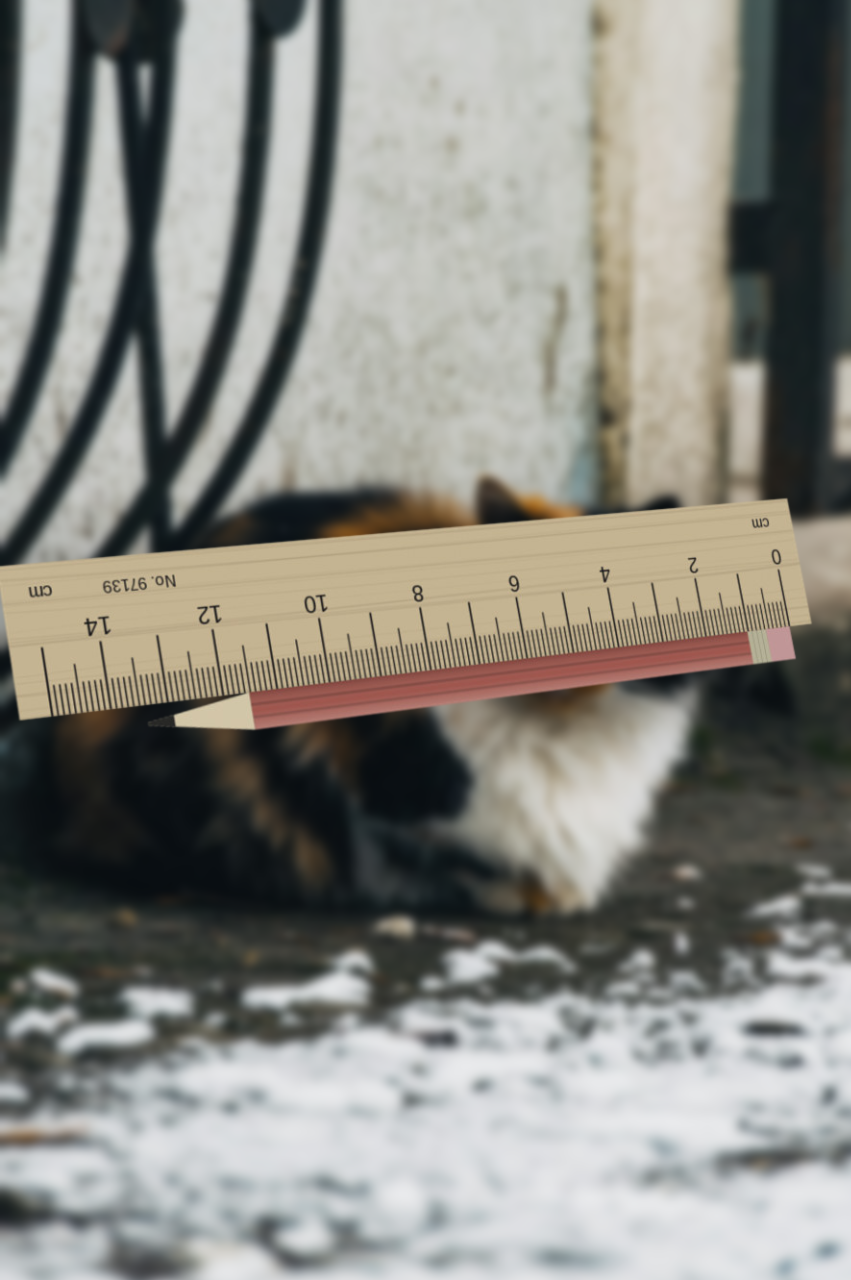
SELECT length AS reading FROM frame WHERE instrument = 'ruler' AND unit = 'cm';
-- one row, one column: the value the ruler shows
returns 13.4 cm
